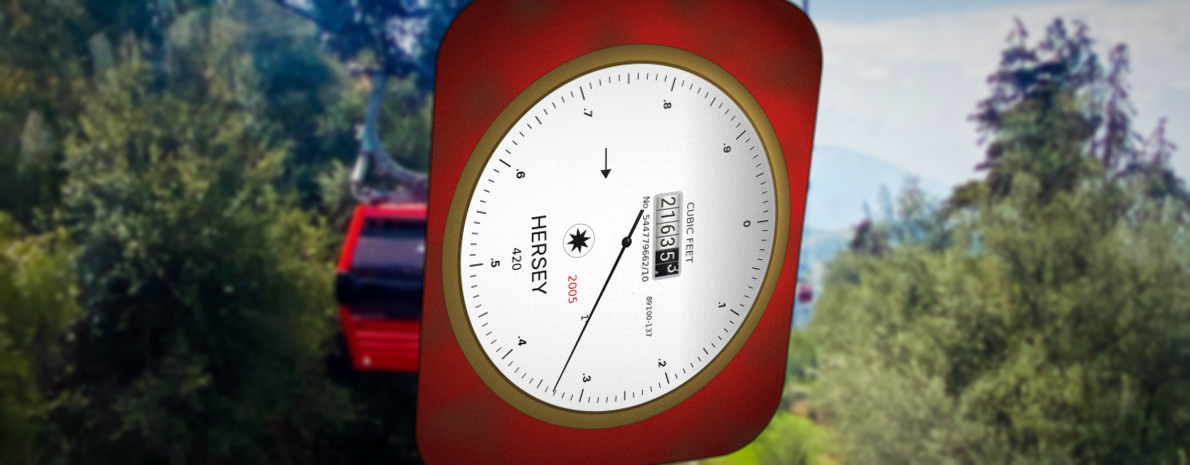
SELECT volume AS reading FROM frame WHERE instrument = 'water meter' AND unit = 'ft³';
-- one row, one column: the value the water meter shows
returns 216353.33 ft³
